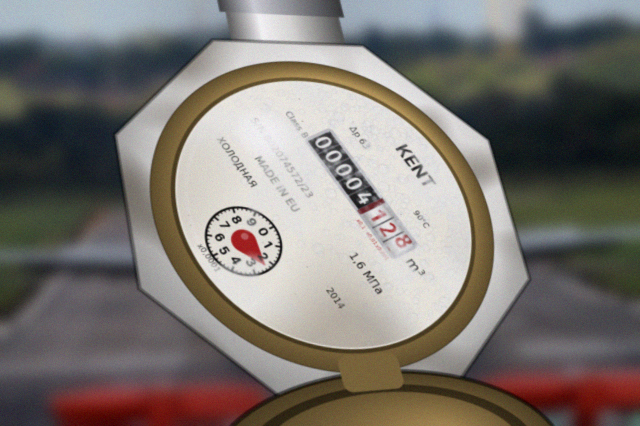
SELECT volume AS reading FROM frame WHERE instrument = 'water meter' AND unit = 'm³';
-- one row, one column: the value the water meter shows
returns 4.1282 m³
